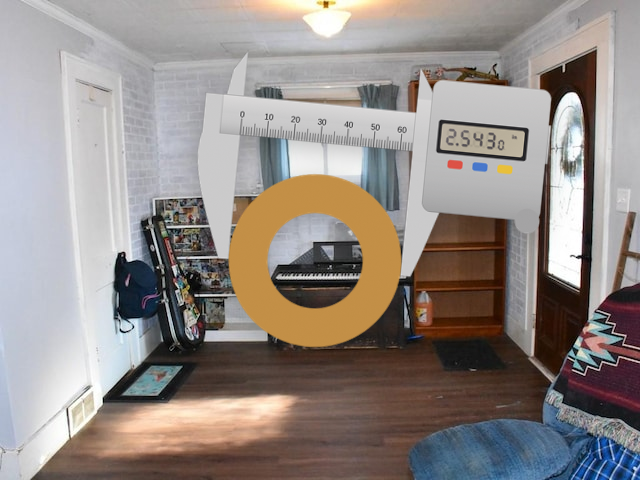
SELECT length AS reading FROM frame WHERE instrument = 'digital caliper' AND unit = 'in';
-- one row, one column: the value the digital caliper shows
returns 2.5430 in
